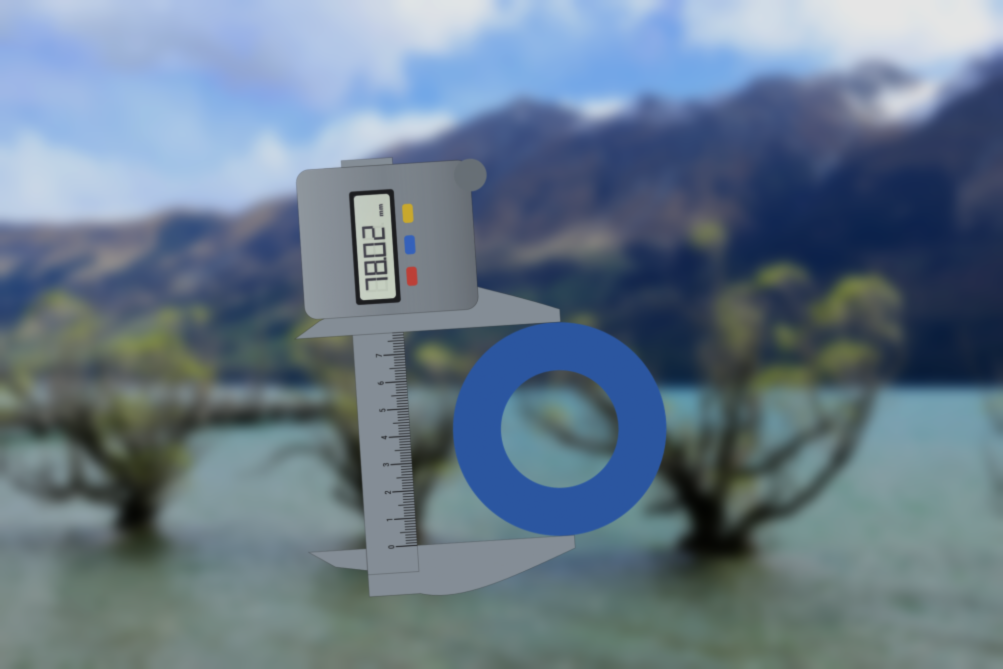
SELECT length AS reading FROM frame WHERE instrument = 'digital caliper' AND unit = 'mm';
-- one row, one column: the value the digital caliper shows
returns 78.02 mm
